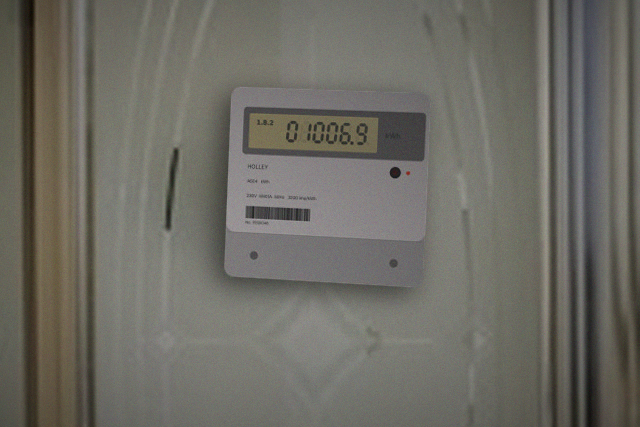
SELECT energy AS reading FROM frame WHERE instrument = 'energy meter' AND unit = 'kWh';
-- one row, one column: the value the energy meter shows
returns 1006.9 kWh
